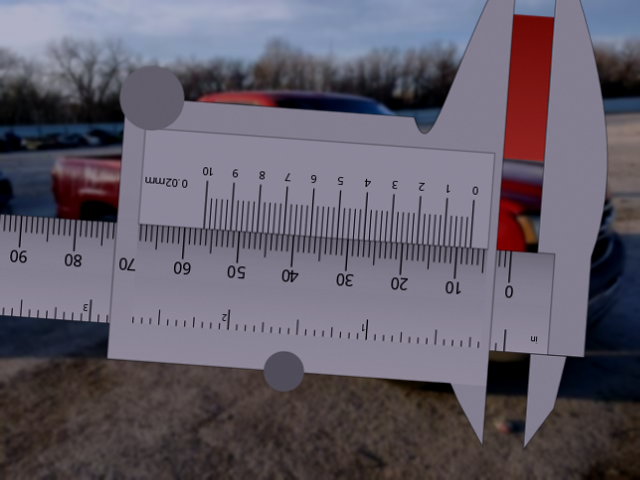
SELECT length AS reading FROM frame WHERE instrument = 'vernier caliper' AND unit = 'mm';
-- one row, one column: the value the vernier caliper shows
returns 7.5 mm
